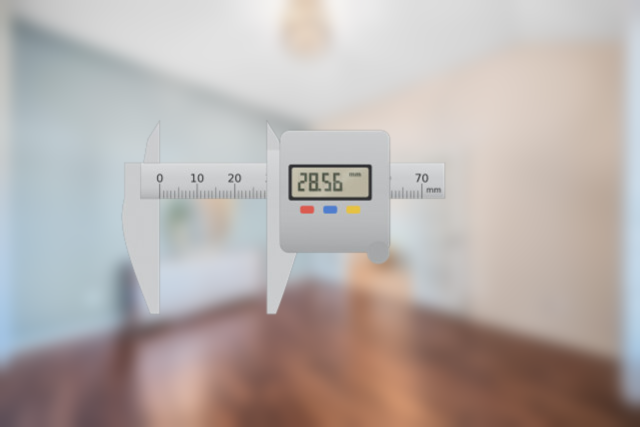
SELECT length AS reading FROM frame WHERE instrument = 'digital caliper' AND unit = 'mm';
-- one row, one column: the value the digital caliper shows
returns 28.56 mm
